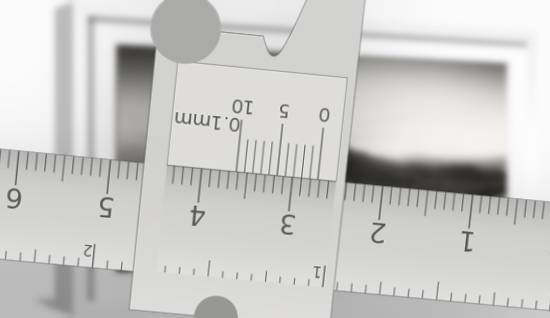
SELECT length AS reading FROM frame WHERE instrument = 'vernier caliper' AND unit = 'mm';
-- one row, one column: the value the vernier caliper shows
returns 27.2 mm
